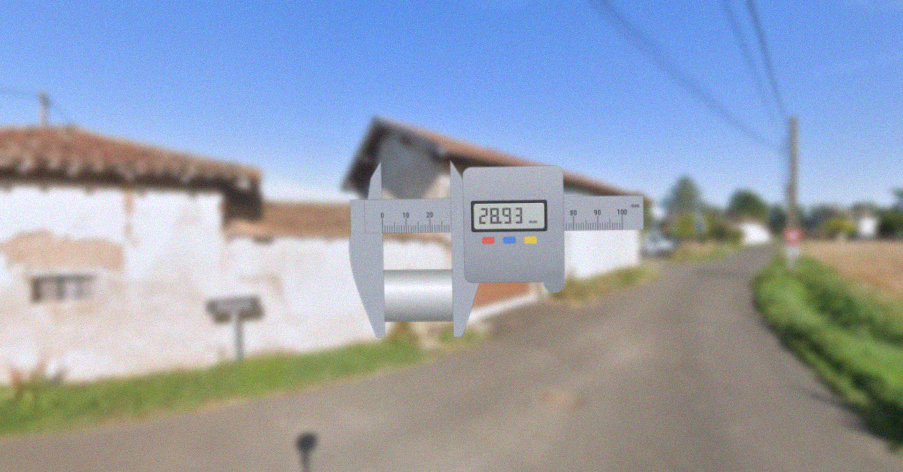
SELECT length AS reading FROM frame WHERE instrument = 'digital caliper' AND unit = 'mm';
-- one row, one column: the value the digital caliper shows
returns 28.93 mm
